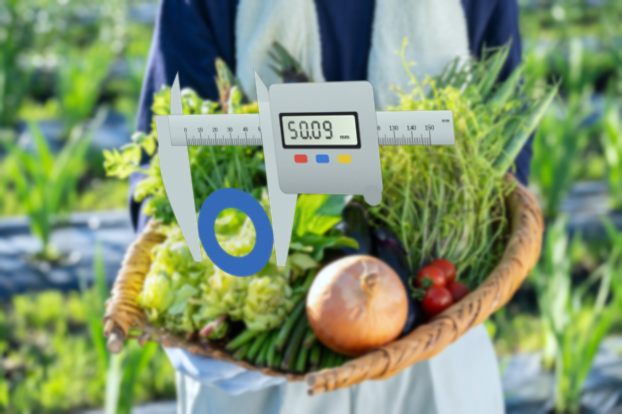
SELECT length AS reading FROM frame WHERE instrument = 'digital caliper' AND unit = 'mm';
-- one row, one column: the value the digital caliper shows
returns 50.09 mm
